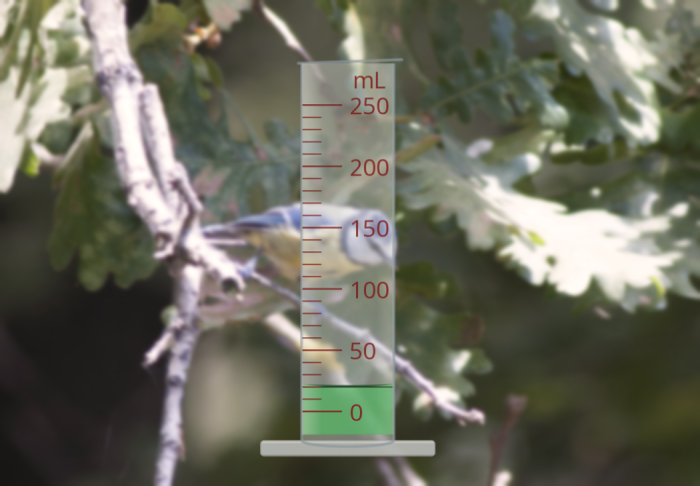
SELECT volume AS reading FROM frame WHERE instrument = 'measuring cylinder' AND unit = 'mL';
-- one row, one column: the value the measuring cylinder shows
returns 20 mL
